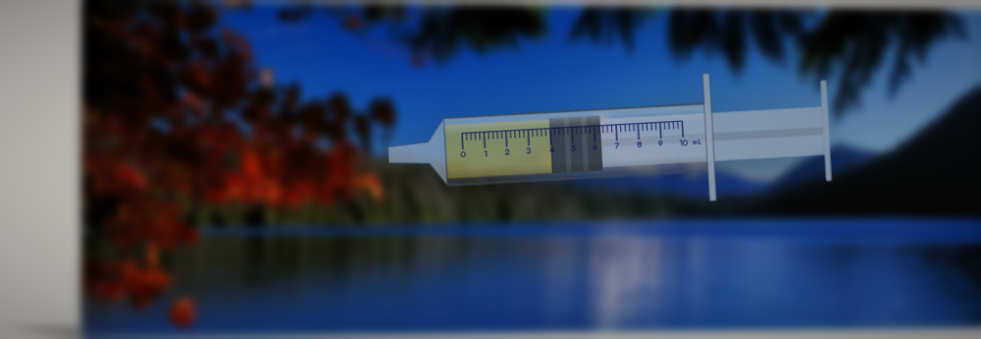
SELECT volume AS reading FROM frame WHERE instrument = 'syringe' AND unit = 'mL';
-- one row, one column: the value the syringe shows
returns 4 mL
